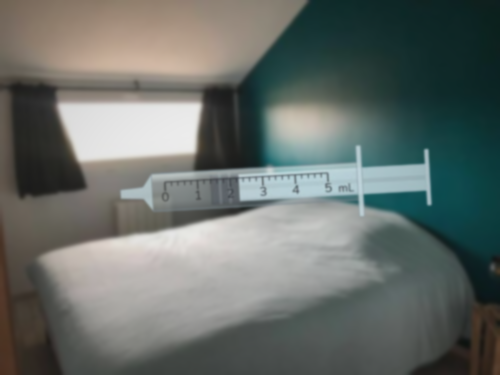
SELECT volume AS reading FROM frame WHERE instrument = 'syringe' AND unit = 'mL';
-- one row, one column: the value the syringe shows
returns 1.4 mL
